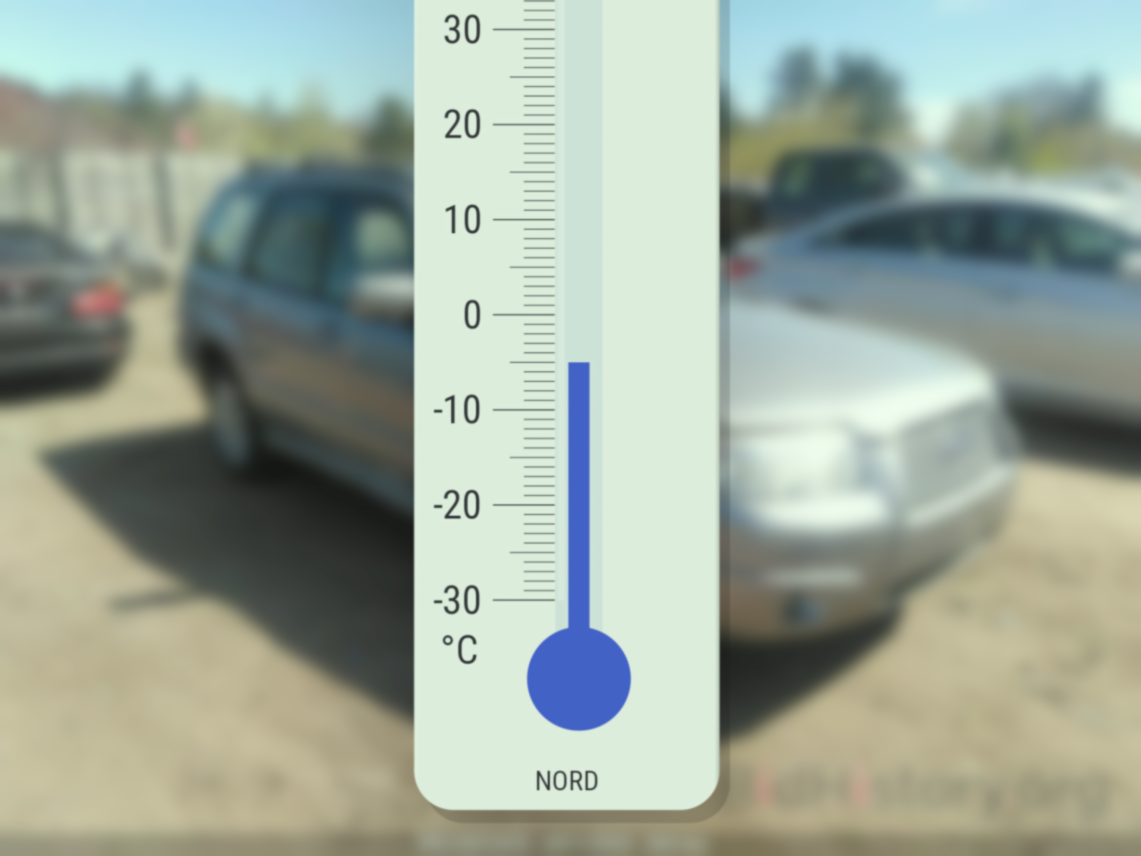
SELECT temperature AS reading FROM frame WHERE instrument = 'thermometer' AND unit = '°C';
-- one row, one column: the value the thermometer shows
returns -5 °C
